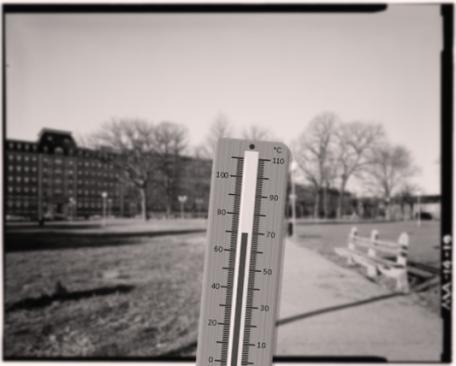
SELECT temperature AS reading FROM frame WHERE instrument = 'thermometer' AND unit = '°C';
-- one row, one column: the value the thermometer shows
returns 70 °C
